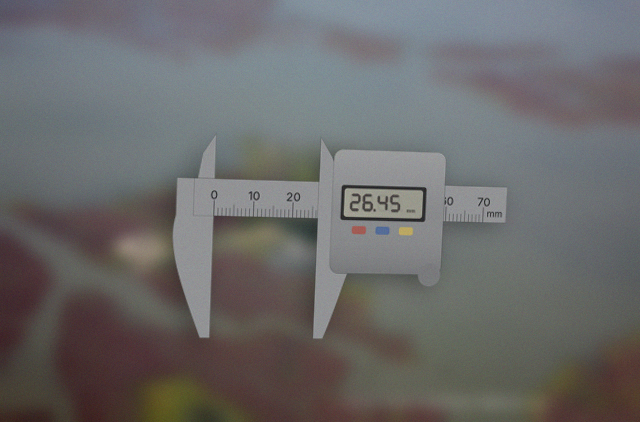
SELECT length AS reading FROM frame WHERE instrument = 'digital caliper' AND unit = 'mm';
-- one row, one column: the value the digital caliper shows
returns 26.45 mm
